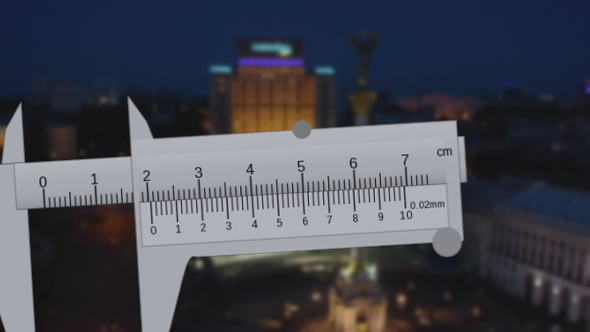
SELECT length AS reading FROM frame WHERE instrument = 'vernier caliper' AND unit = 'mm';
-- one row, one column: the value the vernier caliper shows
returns 20.5 mm
